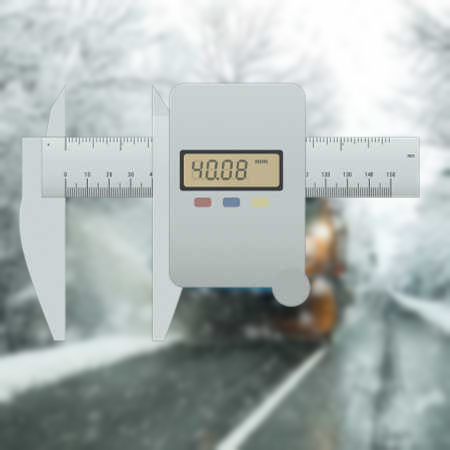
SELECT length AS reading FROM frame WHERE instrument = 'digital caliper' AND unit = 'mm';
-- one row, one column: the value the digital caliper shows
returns 40.08 mm
